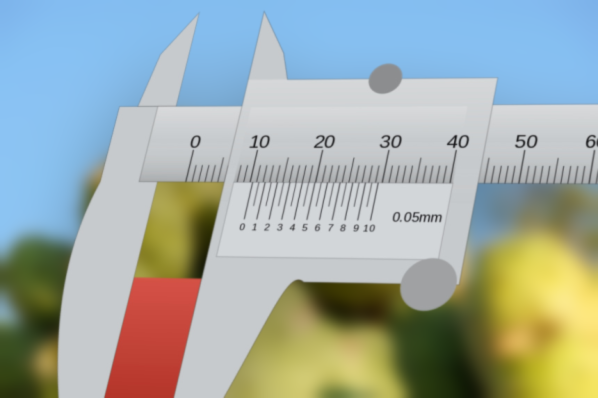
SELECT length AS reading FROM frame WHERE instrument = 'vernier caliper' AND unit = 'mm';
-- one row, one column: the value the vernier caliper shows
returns 10.4 mm
